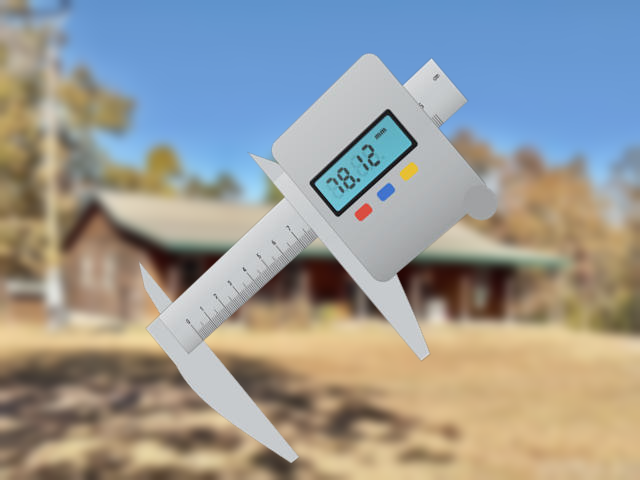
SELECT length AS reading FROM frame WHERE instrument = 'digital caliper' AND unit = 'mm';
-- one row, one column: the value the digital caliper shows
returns 78.12 mm
